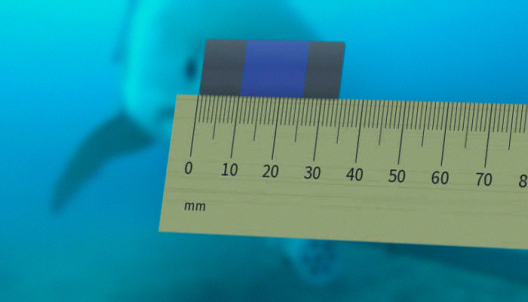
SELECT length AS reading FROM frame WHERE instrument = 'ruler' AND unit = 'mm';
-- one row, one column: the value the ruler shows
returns 34 mm
